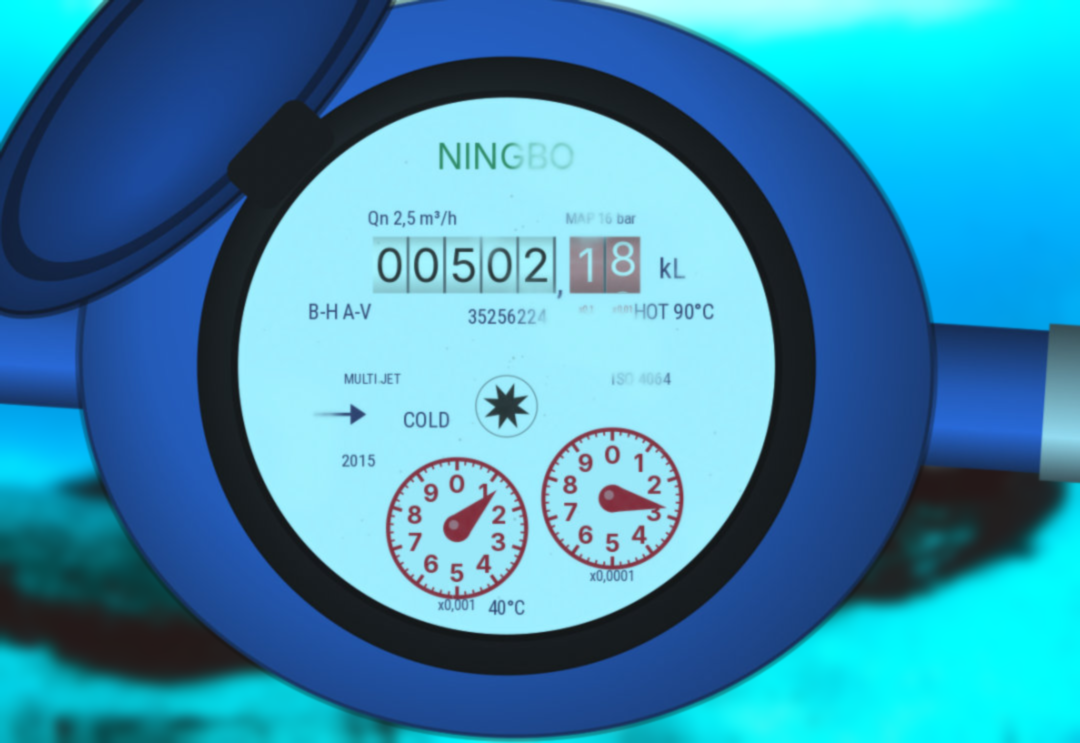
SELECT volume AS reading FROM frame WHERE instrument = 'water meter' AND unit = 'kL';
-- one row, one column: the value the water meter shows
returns 502.1812 kL
